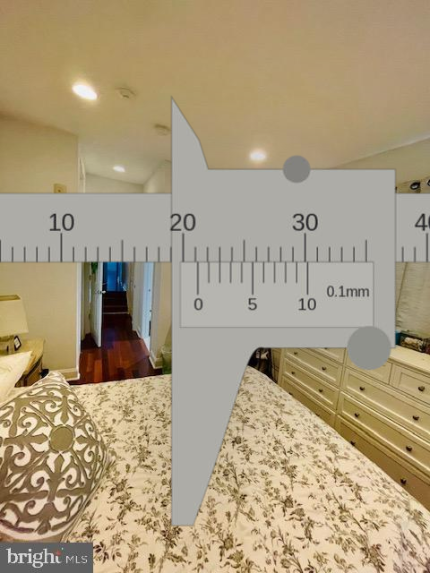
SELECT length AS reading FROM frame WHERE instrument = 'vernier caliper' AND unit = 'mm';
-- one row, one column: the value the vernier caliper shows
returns 21.2 mm
